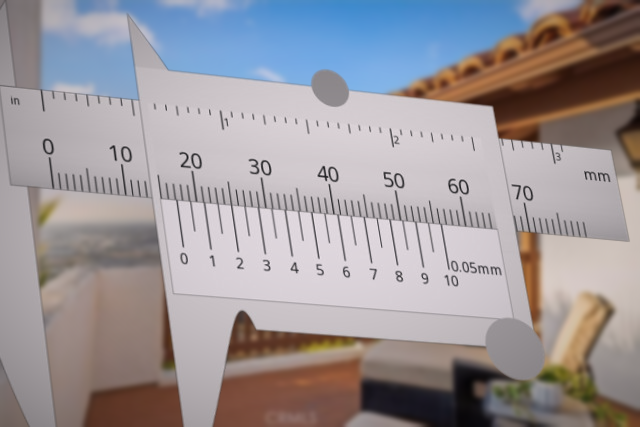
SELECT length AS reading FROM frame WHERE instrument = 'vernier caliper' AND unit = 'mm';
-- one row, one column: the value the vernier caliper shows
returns 17.2 mm
